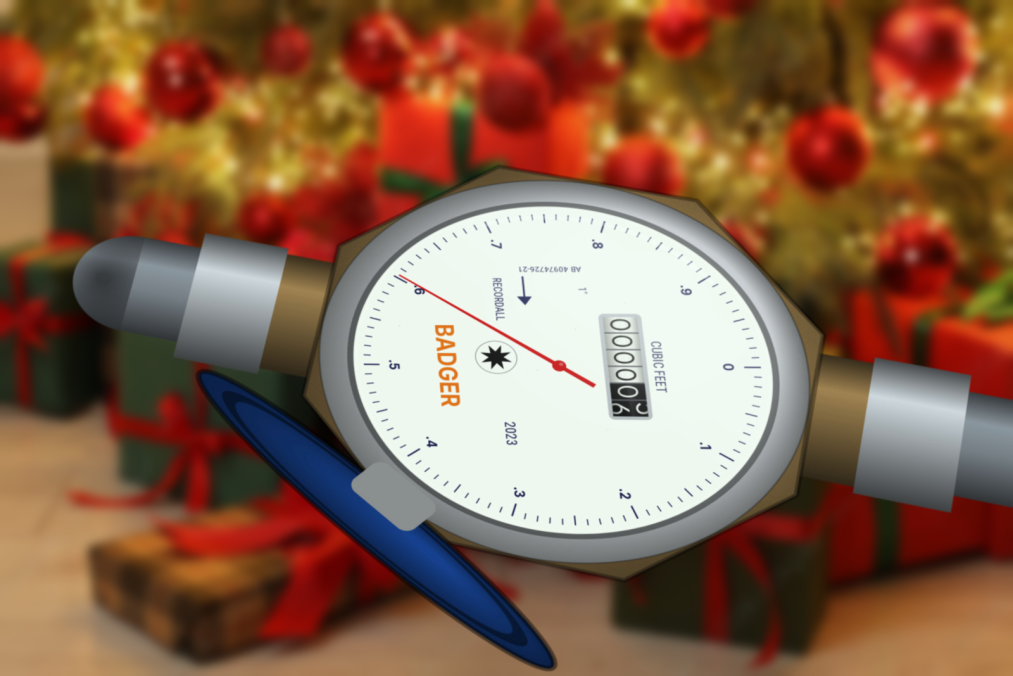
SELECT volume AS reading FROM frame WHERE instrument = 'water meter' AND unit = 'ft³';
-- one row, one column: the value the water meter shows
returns 5.60 ft³
